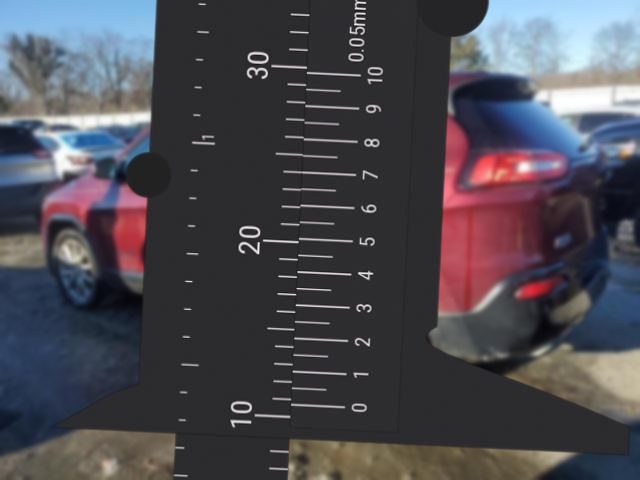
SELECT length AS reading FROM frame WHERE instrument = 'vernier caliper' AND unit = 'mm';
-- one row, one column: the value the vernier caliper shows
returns 10.7 mm
